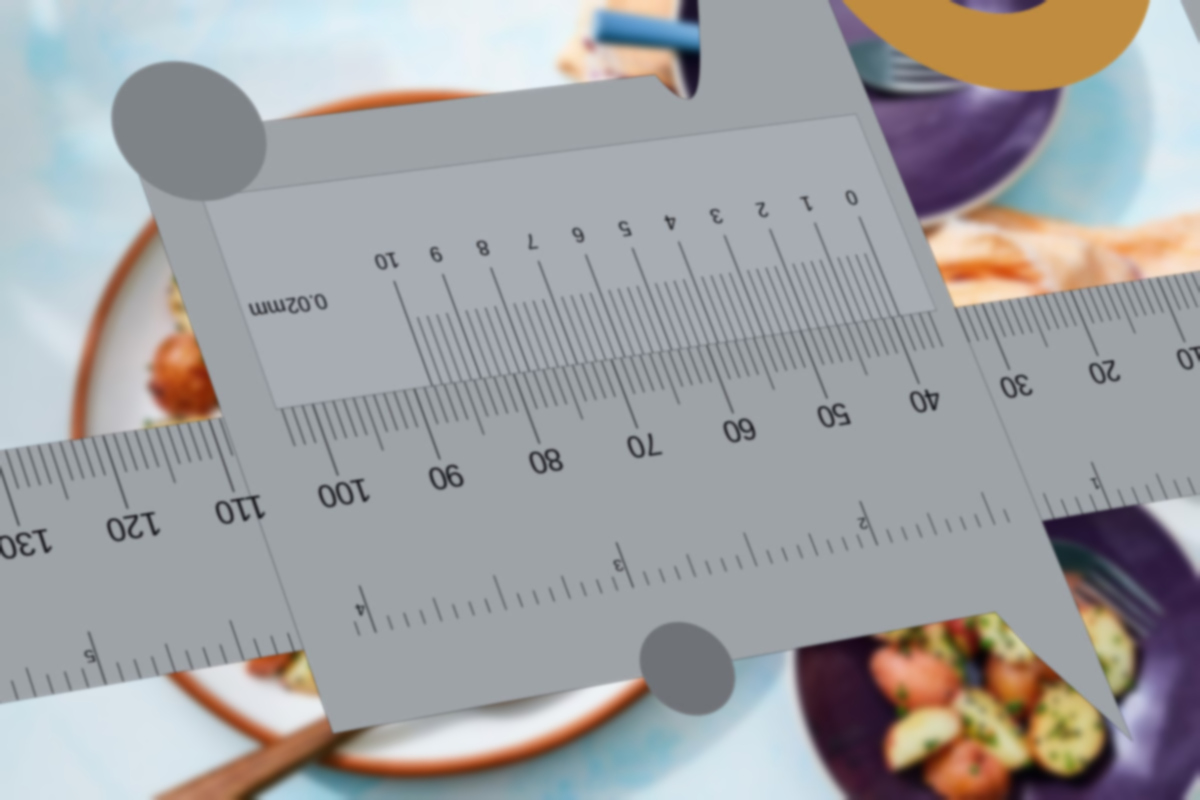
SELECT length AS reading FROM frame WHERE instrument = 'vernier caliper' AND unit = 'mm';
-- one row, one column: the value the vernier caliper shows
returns 39.2 mm
